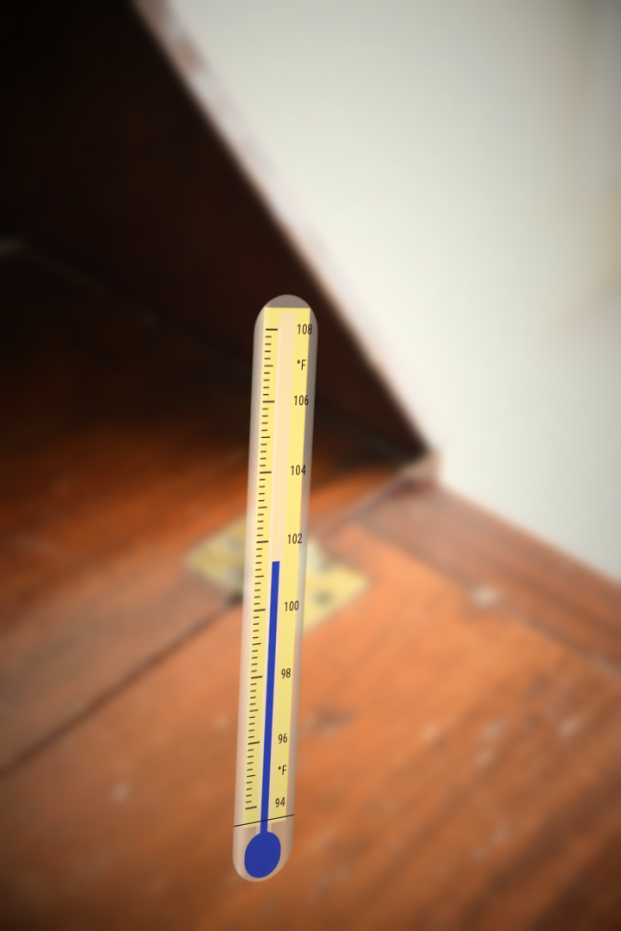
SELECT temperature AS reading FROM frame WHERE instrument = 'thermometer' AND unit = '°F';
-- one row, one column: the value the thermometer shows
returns 101.4 °F
